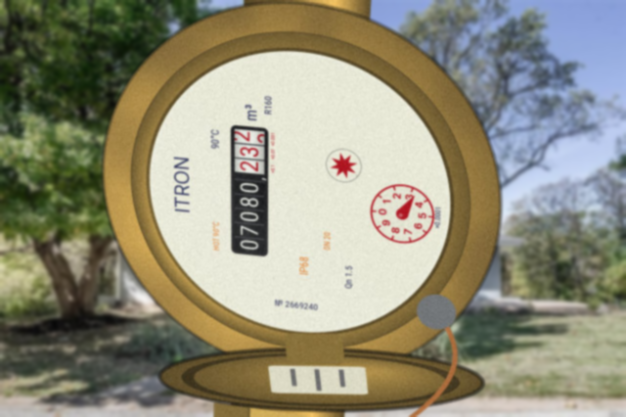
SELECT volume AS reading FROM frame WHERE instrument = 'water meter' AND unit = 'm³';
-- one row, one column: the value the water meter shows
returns 7080.2323 m³
